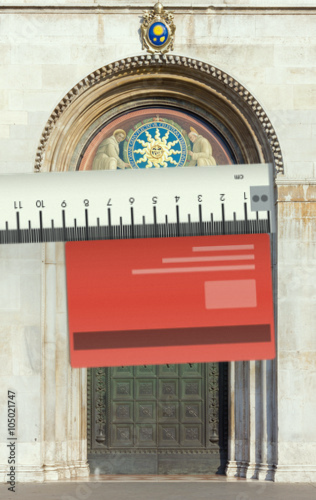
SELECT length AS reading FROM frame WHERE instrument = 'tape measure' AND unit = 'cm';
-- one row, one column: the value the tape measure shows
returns 9 cm
